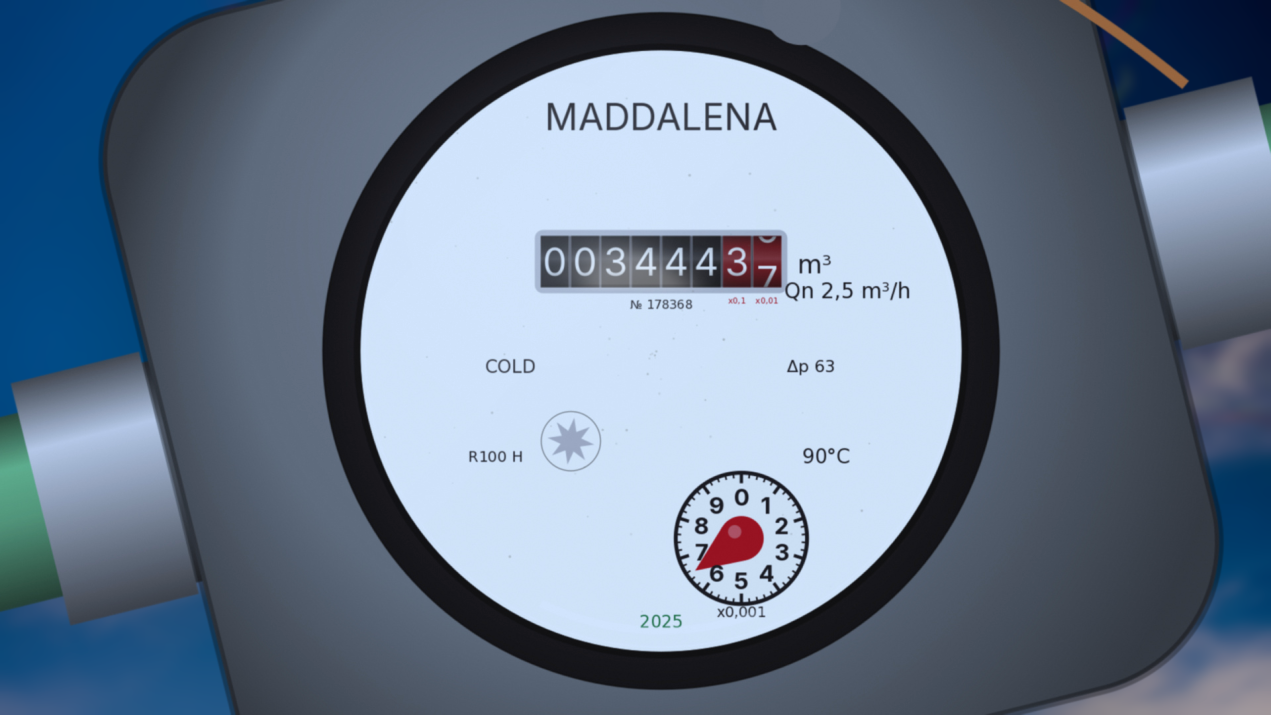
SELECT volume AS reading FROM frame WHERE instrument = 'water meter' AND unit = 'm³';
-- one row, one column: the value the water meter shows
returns 3444.366 m³
